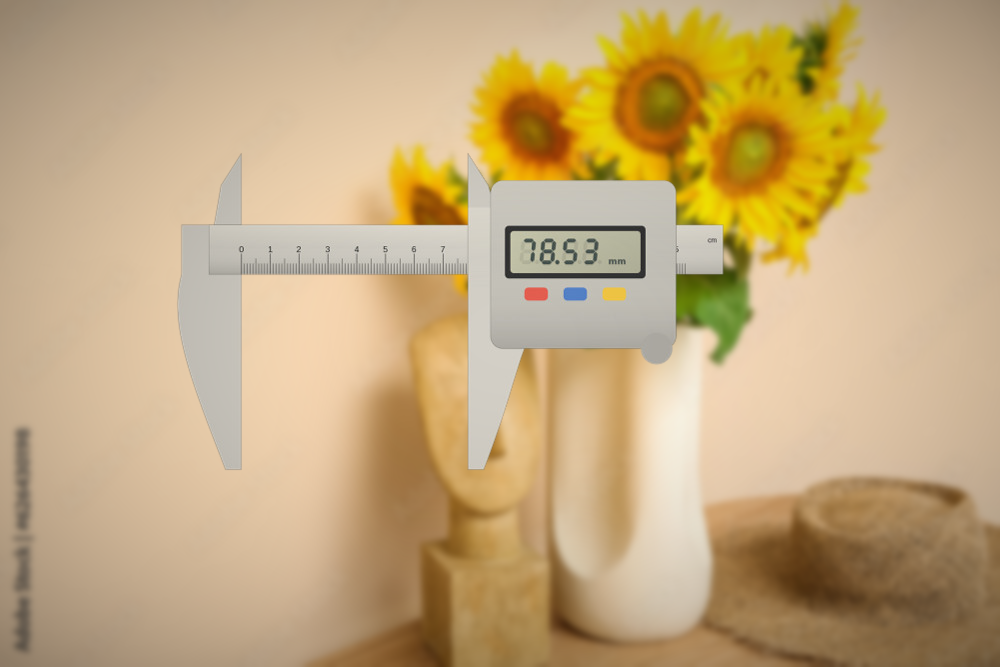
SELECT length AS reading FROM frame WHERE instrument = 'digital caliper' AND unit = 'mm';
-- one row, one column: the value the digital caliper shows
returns 78.53 mm
